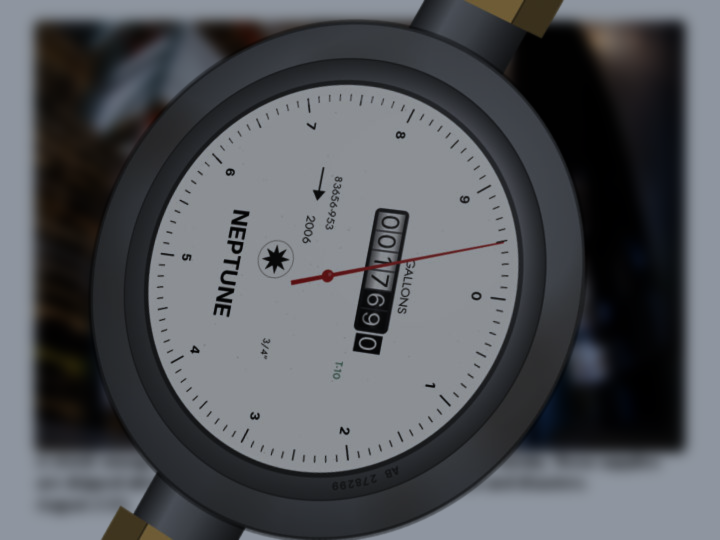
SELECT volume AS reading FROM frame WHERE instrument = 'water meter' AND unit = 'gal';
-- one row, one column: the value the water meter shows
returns 17689.5 gal
